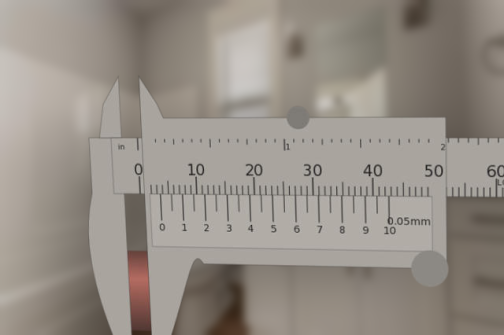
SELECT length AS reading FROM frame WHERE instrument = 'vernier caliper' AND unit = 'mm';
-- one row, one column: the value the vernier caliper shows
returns 3.6 mm
